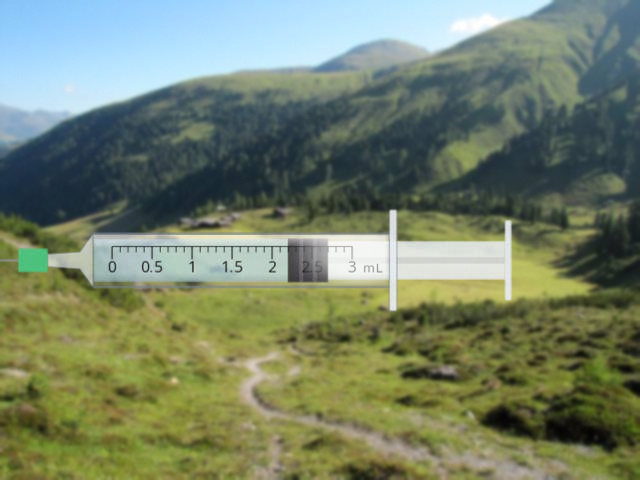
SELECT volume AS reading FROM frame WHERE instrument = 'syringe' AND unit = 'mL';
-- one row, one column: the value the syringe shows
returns 2.2 mL
